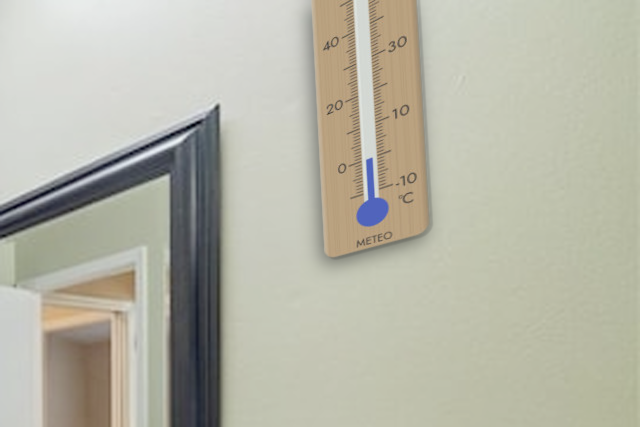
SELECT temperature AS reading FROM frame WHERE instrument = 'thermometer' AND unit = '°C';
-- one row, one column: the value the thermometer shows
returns 0 °C
